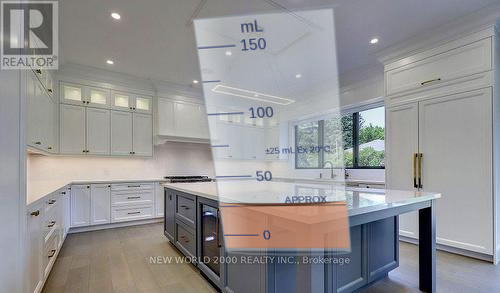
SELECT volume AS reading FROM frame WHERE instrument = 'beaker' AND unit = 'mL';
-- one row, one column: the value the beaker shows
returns 25 mL
